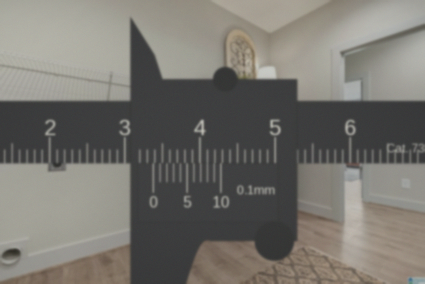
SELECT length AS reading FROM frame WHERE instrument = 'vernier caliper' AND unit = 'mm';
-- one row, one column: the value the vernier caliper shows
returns 33.8 mm
